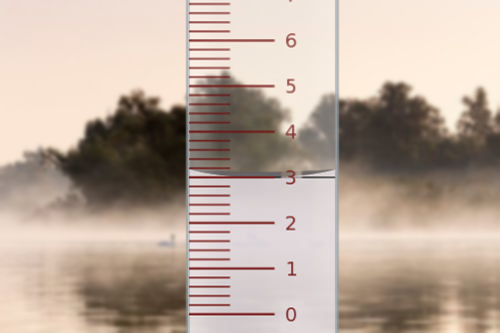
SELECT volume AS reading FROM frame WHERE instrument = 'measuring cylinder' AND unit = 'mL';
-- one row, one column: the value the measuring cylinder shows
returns 3 mL
